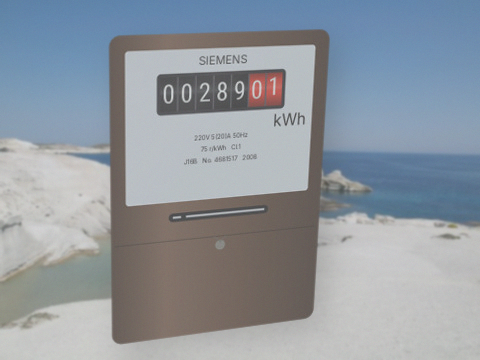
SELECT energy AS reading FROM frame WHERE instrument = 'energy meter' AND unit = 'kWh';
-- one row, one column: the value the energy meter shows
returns 289.01 kWh
